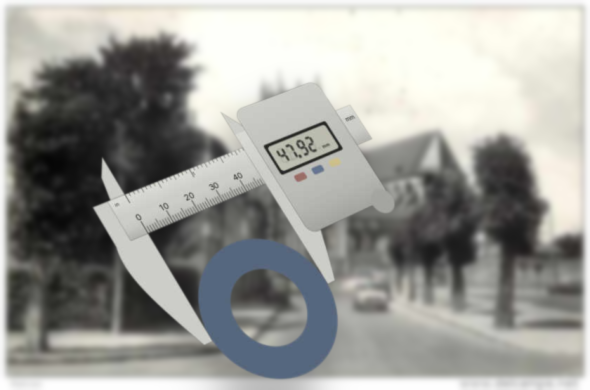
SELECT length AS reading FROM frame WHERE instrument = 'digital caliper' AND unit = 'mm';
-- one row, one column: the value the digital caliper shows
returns 47.92 mm
